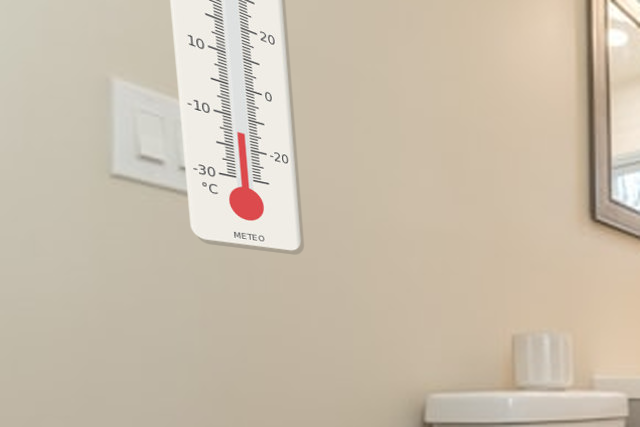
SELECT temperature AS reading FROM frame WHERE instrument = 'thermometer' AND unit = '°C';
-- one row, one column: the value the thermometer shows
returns -15 °C
